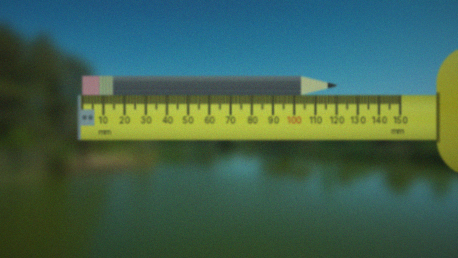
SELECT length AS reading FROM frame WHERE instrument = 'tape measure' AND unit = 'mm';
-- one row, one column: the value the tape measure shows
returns 120 mm
